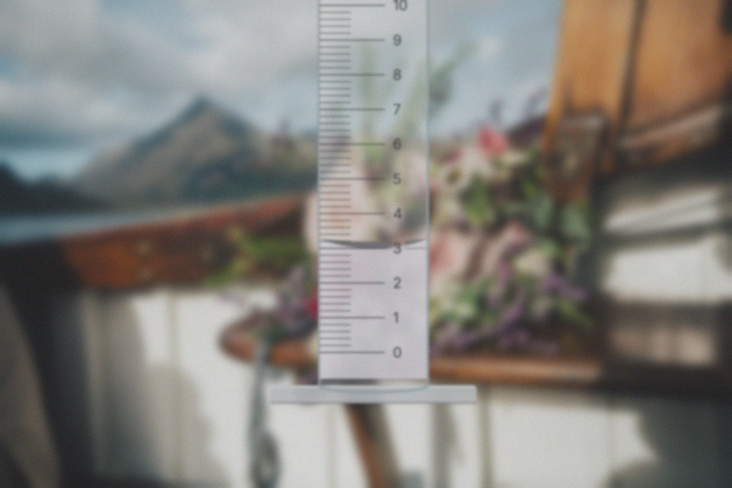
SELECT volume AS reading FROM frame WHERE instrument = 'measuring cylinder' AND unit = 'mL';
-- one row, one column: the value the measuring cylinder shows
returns 3 mL
